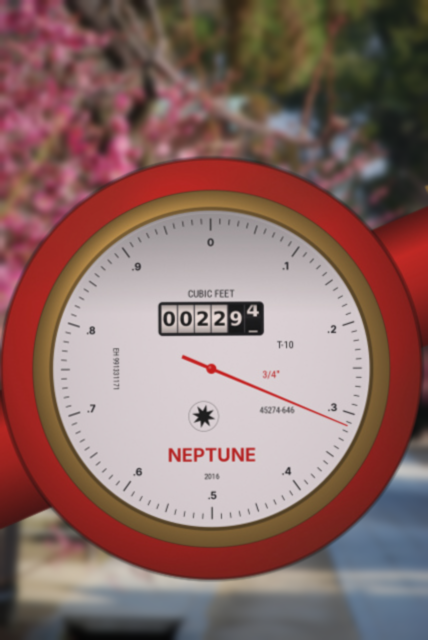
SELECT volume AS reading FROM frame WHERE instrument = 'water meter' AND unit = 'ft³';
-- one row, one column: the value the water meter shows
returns 2294.31 ft³
